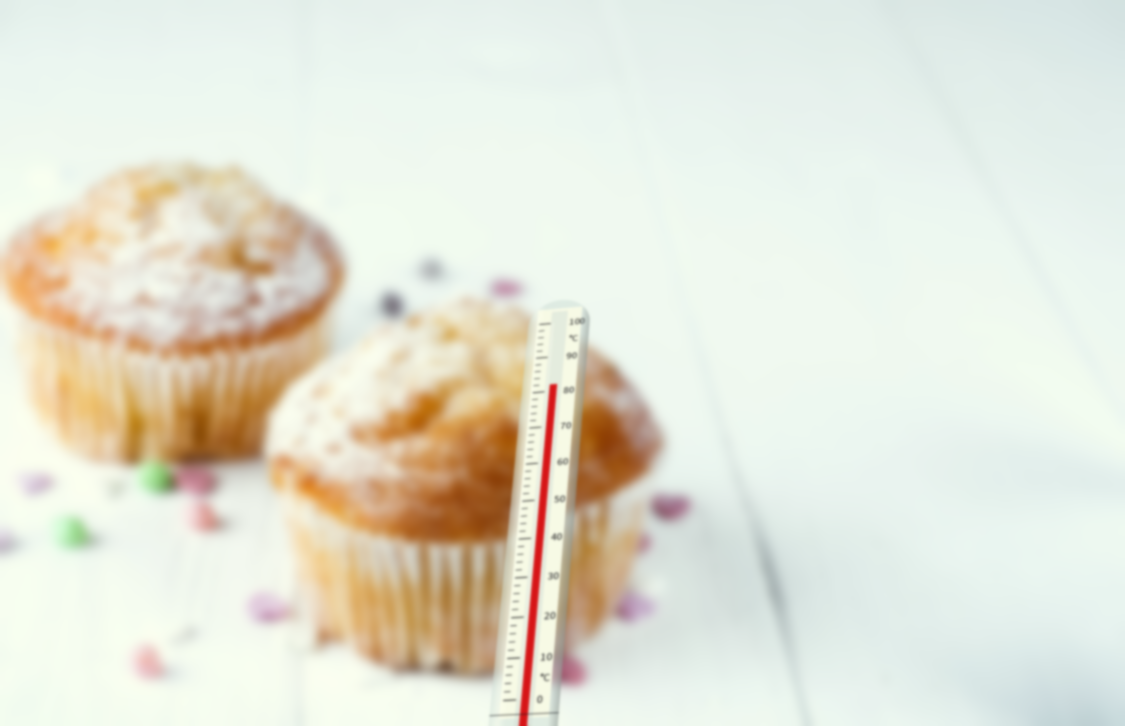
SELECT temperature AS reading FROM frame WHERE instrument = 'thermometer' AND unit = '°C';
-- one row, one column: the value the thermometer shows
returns 82 °C
